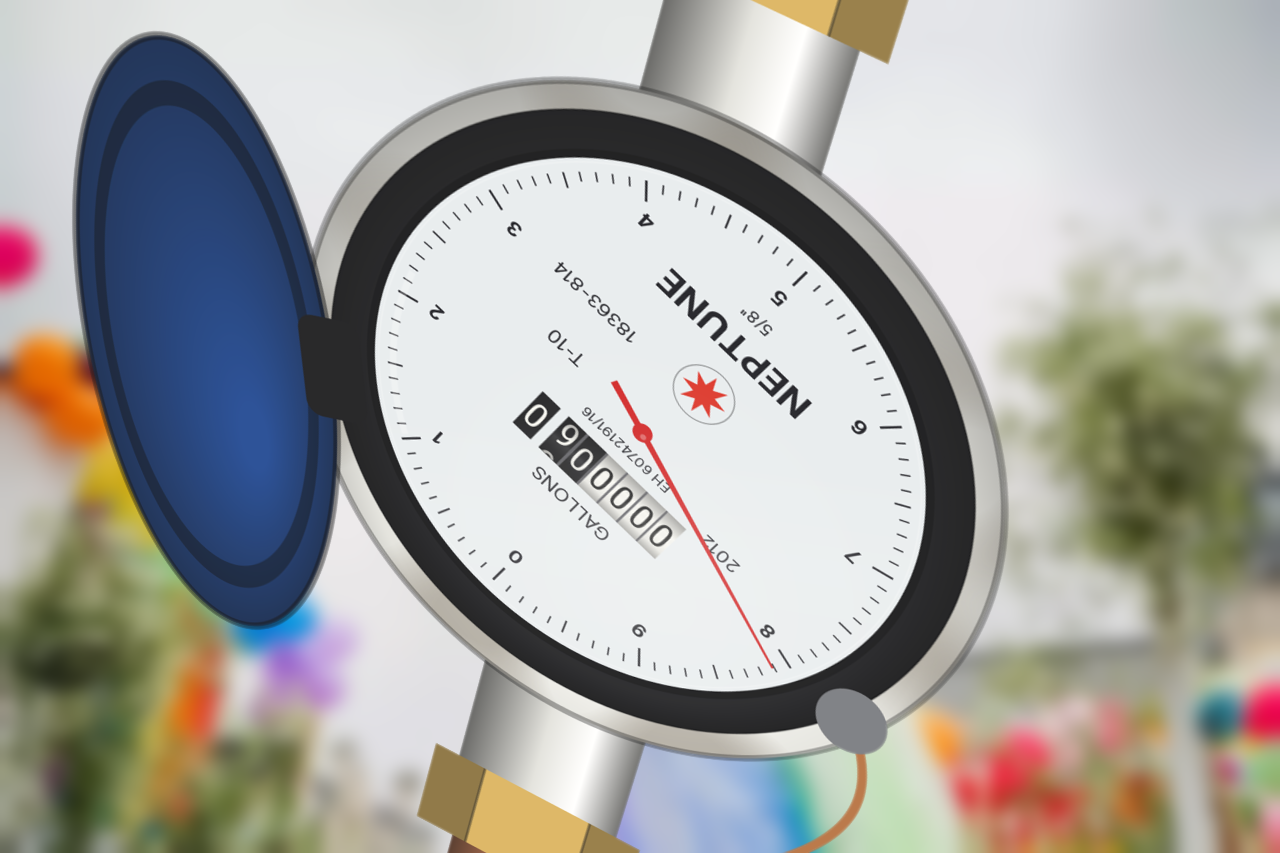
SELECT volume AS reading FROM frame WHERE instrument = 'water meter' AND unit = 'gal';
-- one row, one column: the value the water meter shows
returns 58.1 gal
